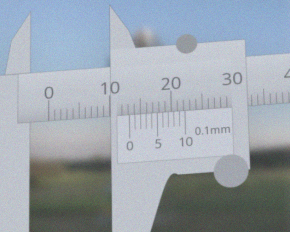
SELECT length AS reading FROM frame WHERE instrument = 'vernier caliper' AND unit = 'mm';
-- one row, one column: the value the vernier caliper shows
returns 13.2 mm
